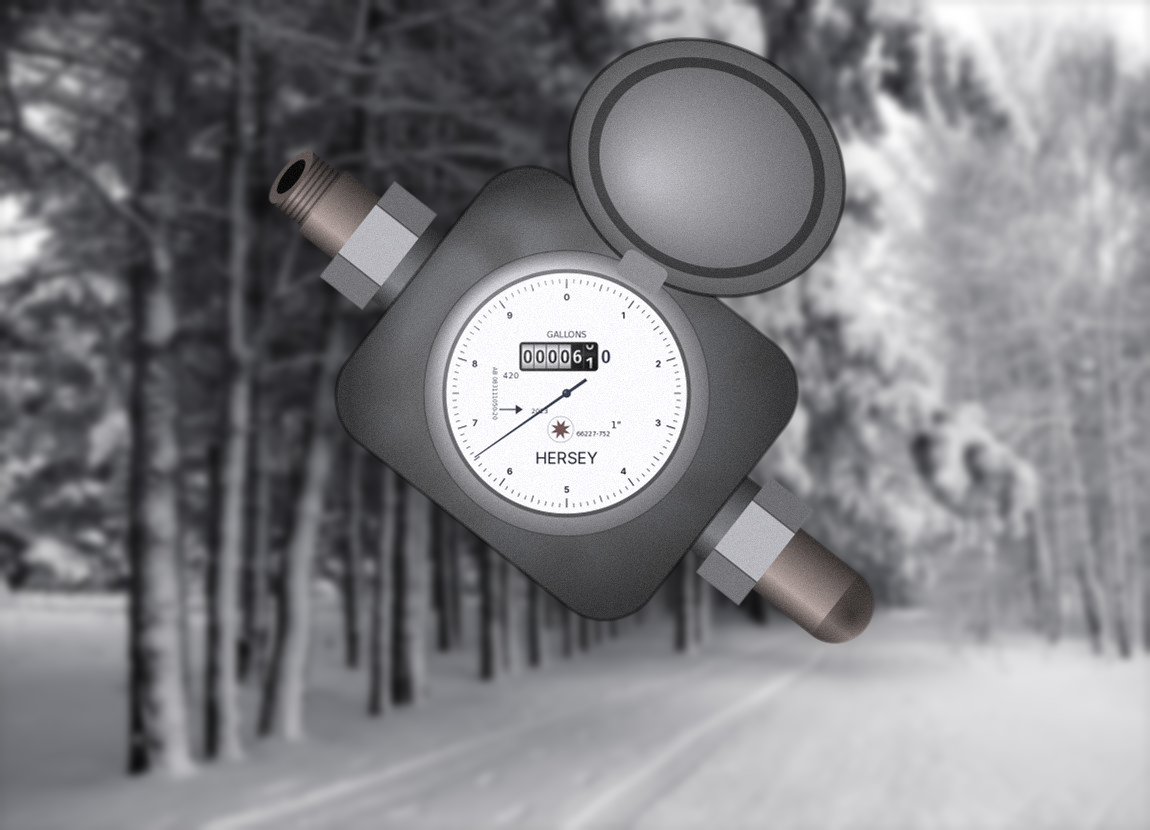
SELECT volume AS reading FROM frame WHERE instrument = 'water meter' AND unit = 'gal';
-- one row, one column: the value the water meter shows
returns 606.5 gal
